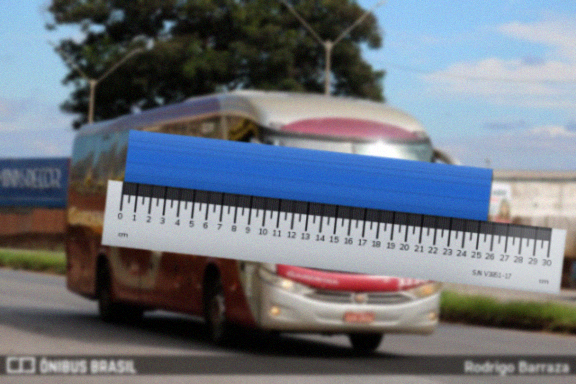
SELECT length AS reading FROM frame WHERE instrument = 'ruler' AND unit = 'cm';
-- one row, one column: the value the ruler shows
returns 25.5 cm
